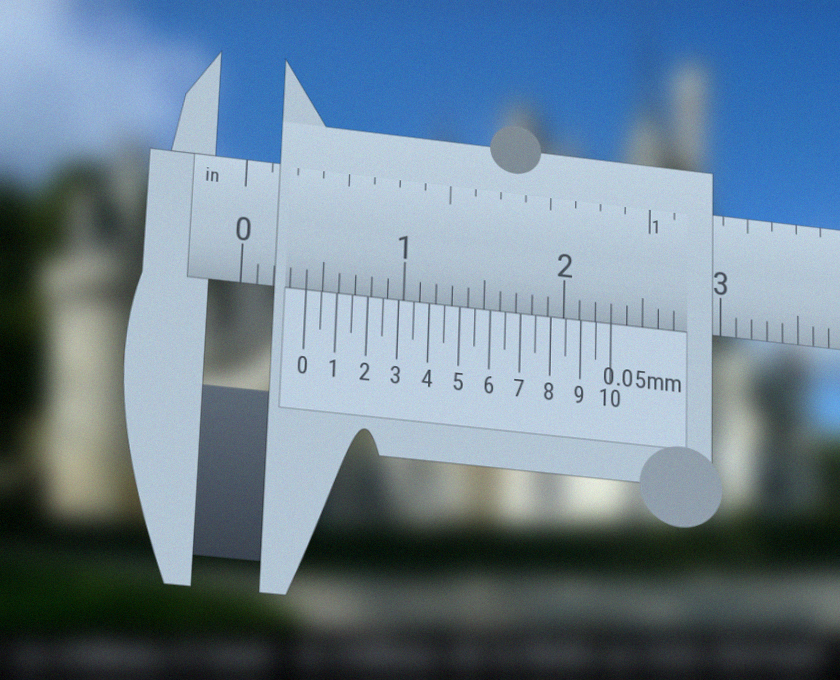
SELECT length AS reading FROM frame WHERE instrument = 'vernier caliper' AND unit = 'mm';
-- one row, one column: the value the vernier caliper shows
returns 4.0 mm
